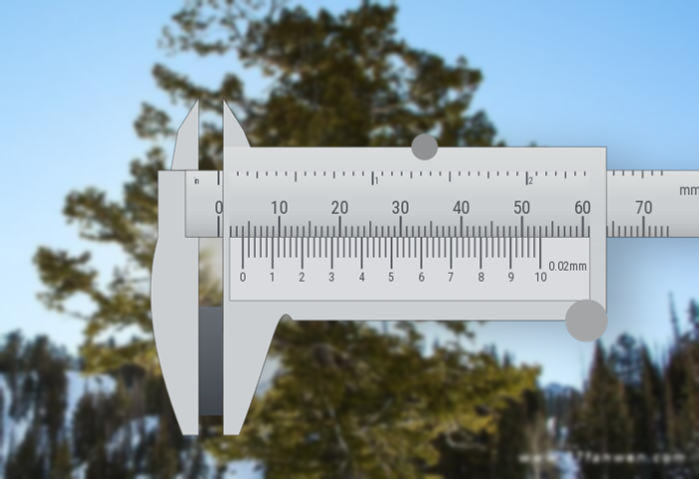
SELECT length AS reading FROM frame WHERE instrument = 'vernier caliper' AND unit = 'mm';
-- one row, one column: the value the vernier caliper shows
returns 4.0 mm
